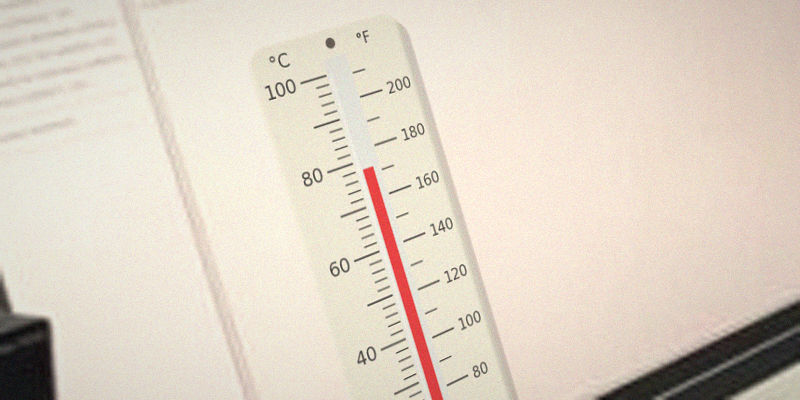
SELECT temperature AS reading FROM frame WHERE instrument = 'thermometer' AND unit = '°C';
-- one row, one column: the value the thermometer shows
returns 78 °C
